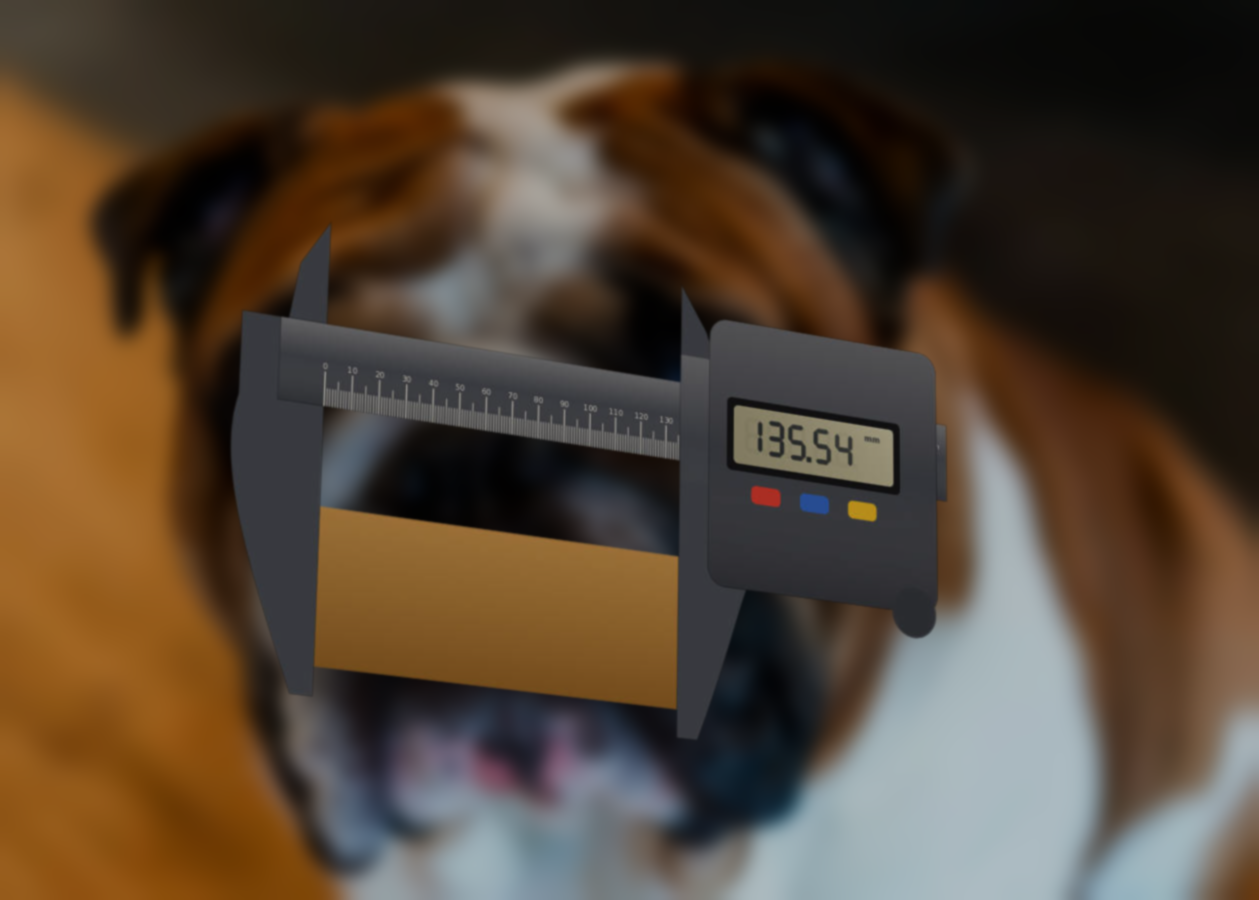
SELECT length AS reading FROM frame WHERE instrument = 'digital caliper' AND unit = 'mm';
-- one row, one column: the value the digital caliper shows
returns 135.54 mm
